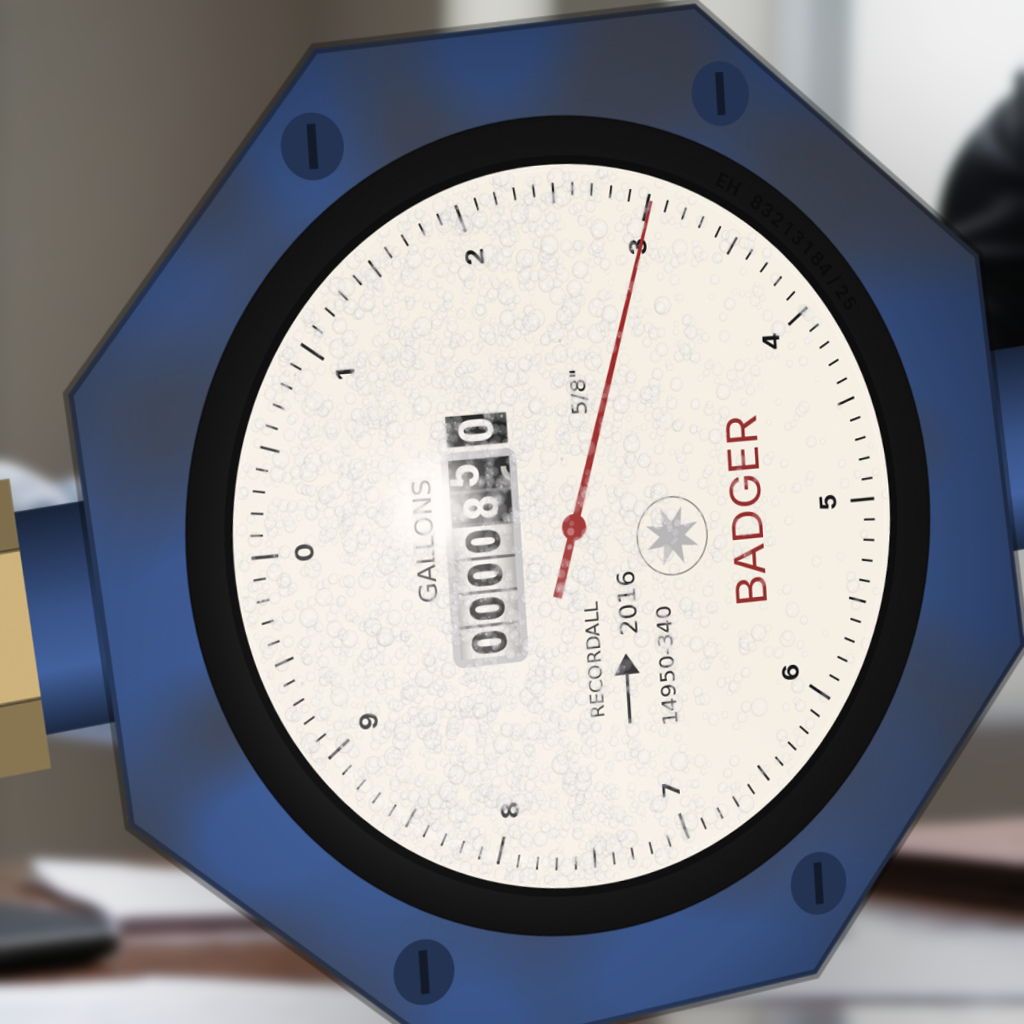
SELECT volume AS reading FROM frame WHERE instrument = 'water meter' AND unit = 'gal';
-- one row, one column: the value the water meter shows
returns 853.0 gal
